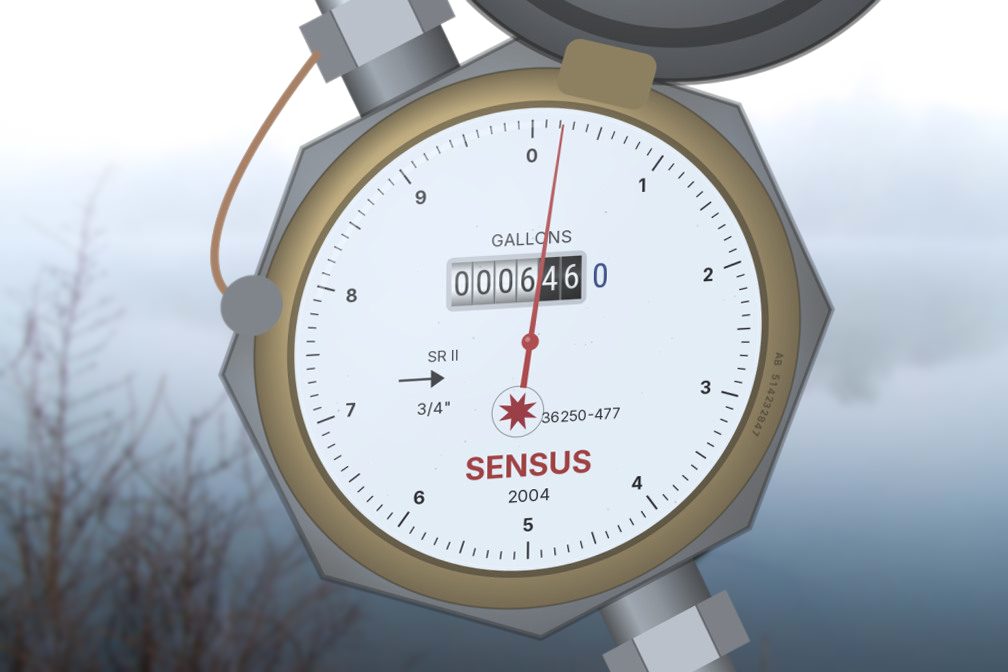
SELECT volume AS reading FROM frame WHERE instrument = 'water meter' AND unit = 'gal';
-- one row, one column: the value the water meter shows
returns 6460.2 gal
